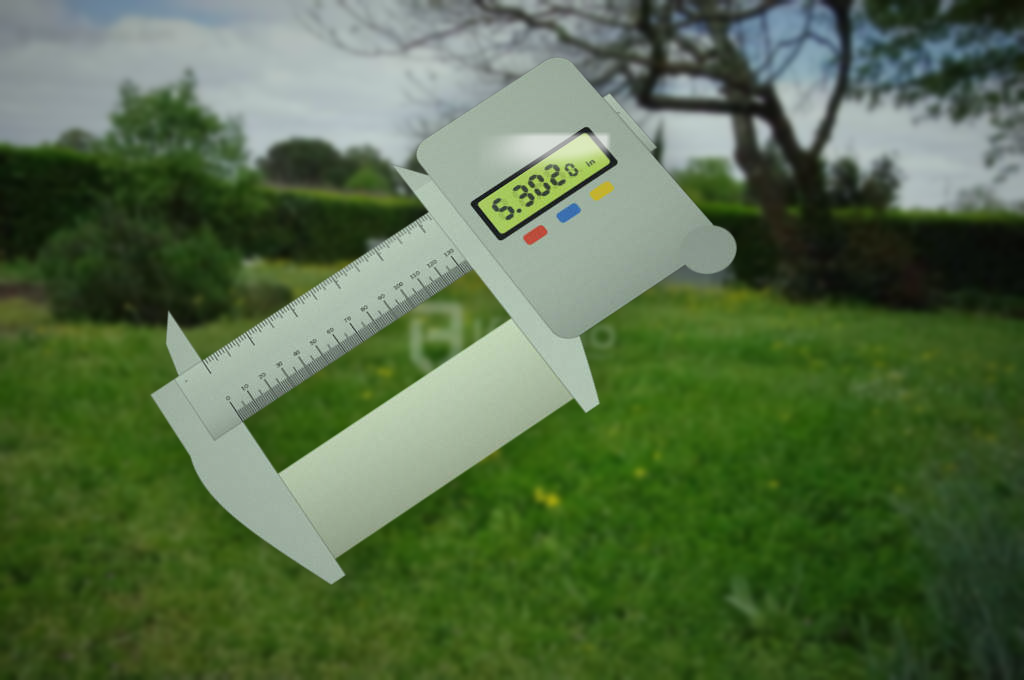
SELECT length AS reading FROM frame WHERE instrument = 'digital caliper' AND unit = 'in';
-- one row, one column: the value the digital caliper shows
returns 5.3020 in
